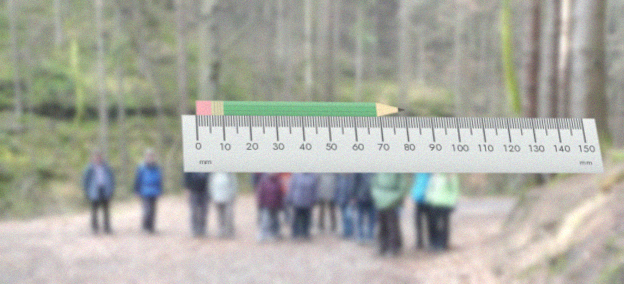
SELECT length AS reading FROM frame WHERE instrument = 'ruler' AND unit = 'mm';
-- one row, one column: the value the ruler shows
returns 80 mm
